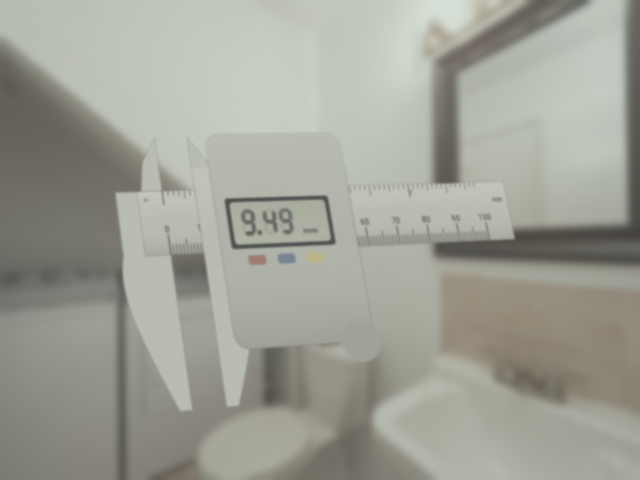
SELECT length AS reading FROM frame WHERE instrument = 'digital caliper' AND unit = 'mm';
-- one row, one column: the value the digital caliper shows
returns 9.49 mm
